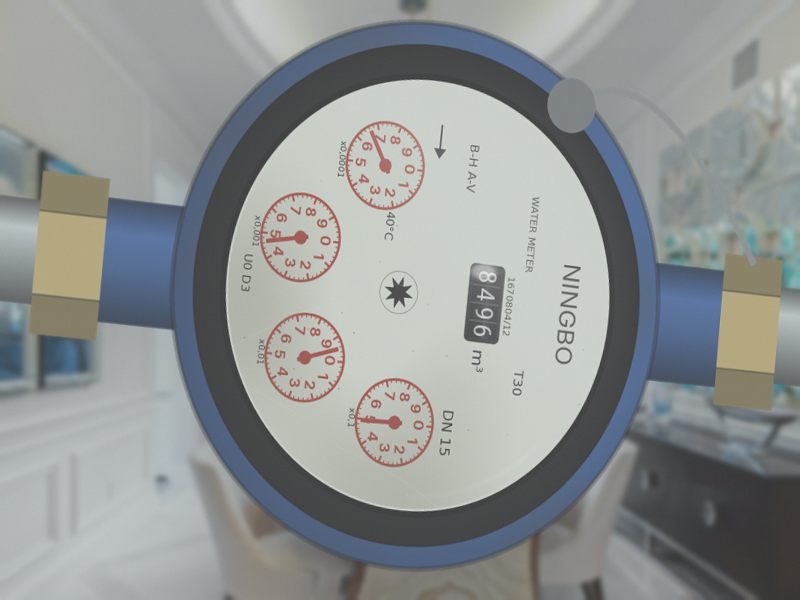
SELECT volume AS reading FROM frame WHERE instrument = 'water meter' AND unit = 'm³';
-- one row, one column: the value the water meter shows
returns 8496.4946 m³
